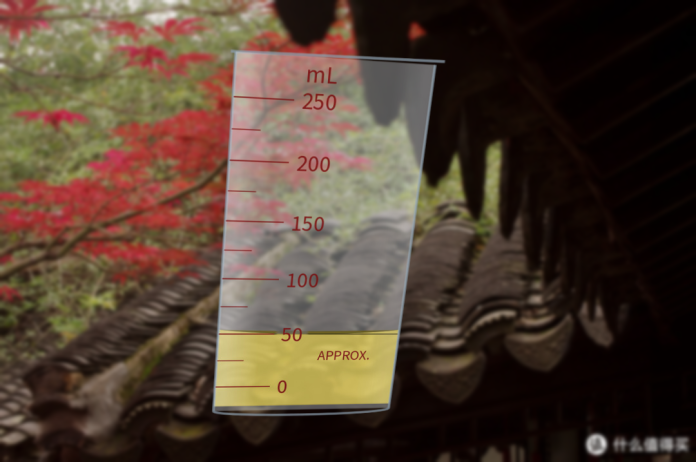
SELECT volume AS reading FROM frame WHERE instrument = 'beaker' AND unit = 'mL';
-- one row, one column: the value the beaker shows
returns 50 mL
